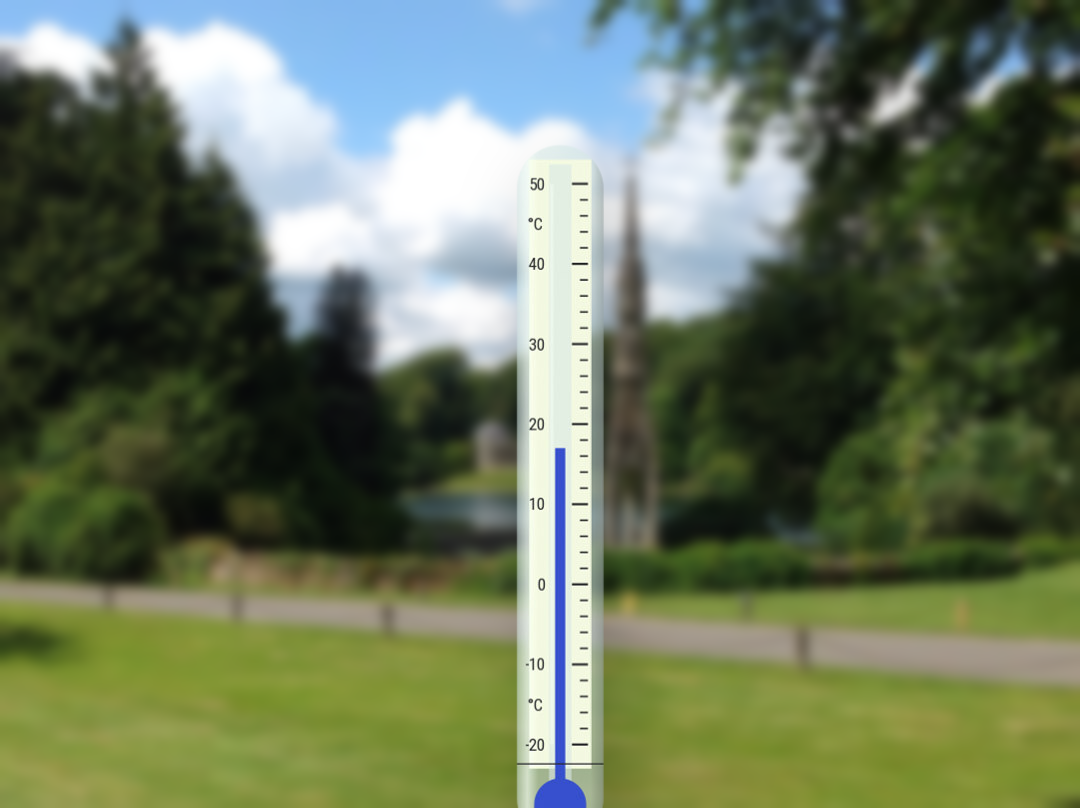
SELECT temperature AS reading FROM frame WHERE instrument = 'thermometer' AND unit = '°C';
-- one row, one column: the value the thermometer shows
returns 17 °C
